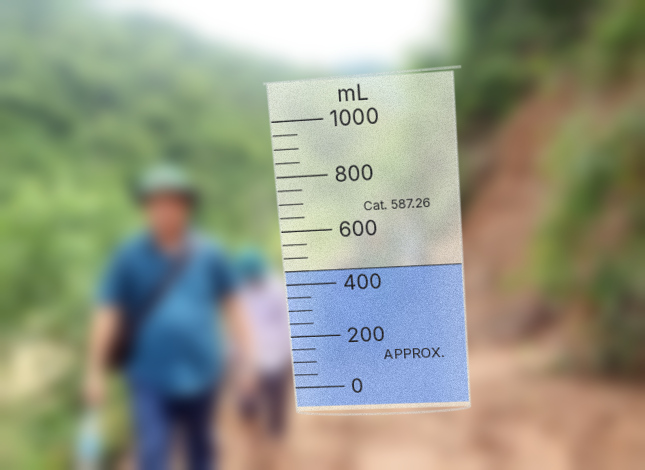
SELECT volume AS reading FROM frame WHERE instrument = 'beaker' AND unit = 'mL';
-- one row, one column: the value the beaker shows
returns 450 mL
